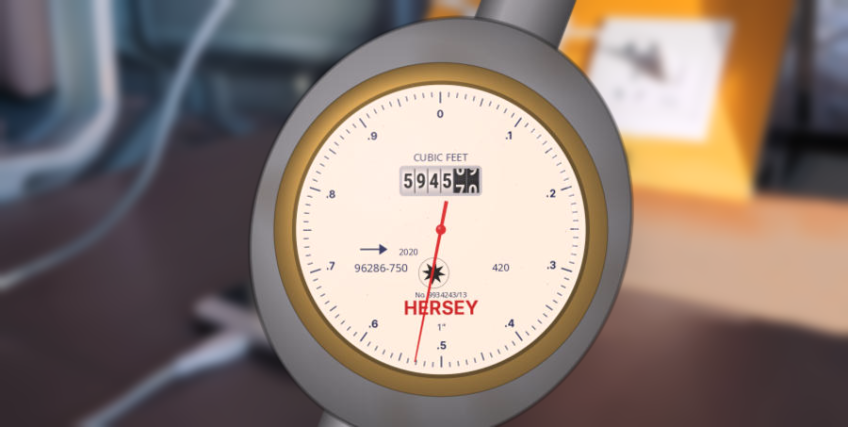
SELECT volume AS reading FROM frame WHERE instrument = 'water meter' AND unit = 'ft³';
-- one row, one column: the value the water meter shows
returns 594569.53 ft³
